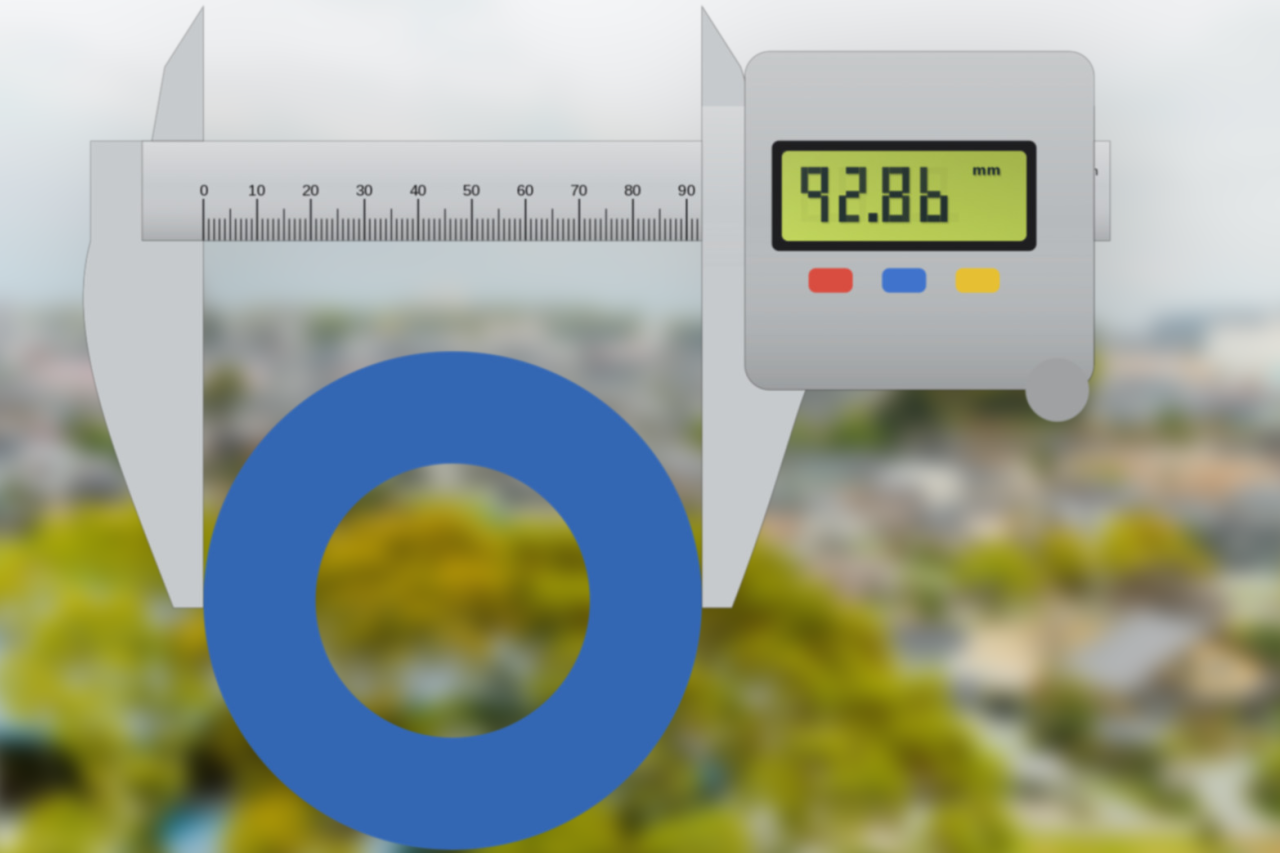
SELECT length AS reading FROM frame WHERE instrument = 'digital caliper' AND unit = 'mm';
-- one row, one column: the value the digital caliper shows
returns 92.86 mm
